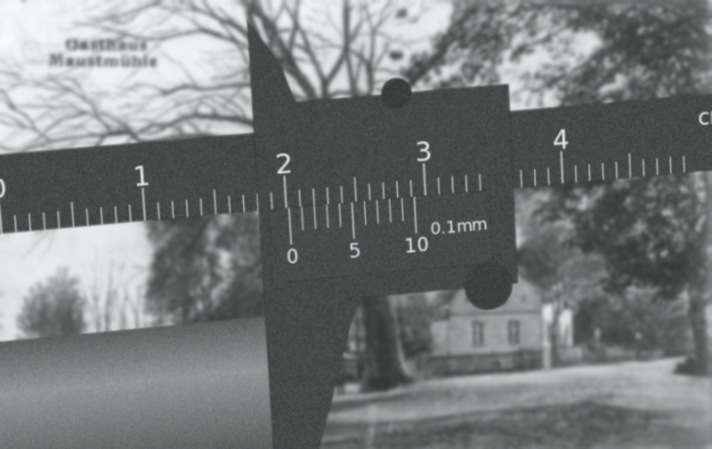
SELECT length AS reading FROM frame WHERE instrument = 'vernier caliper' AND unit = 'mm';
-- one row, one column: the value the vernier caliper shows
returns 20.2 mm
